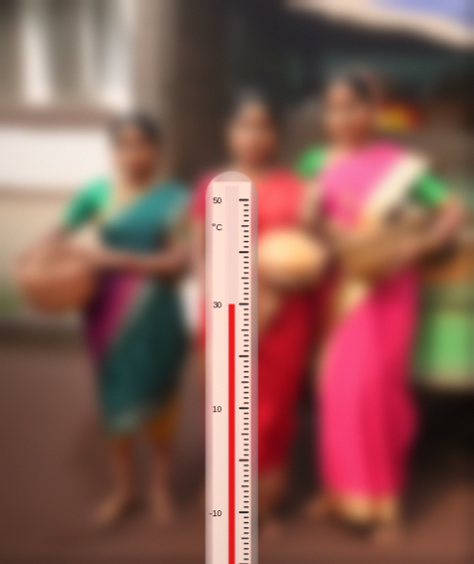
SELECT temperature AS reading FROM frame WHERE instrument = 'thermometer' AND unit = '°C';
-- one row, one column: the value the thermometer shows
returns 30 °C
